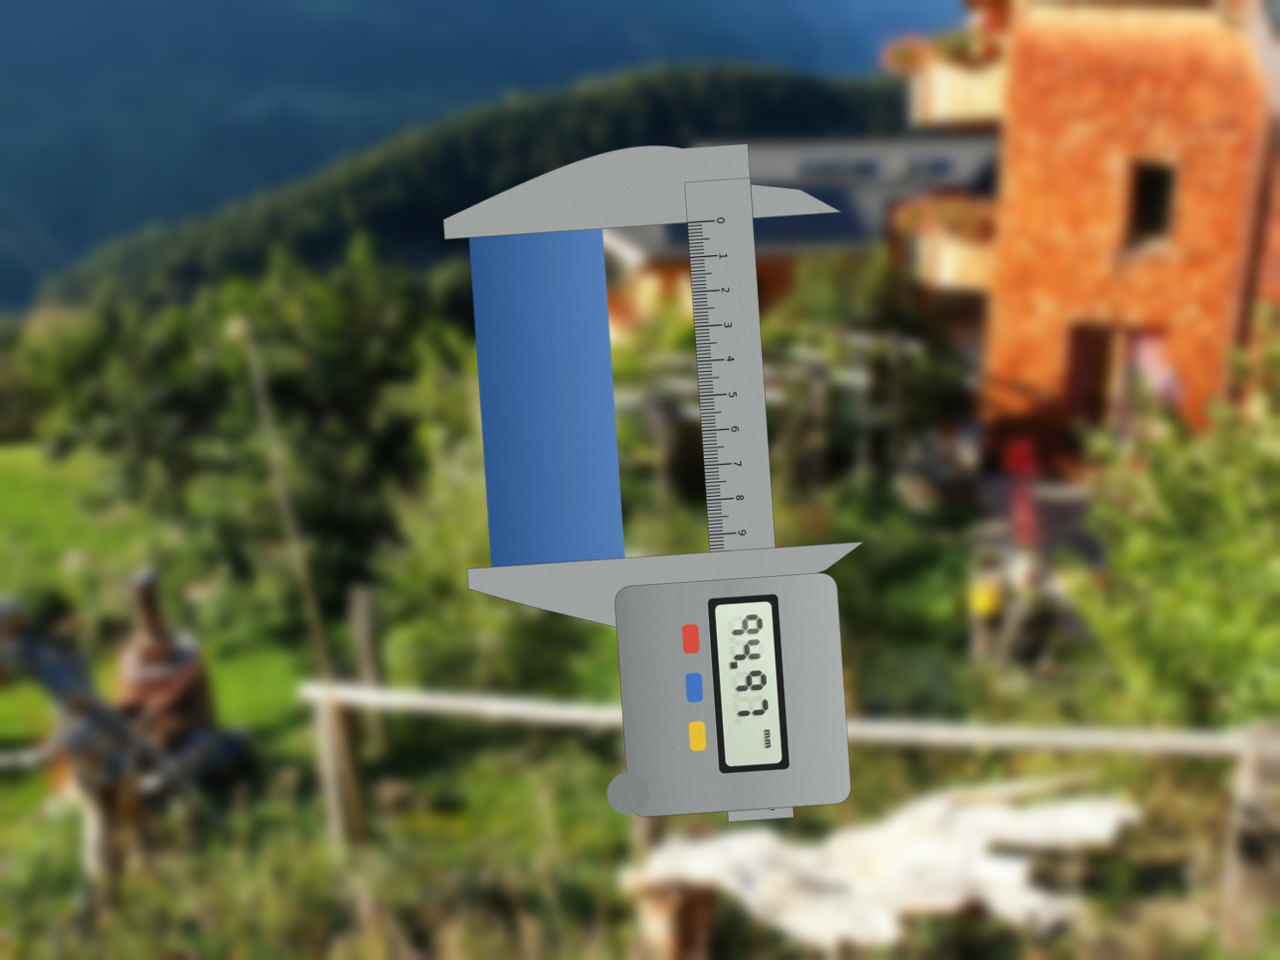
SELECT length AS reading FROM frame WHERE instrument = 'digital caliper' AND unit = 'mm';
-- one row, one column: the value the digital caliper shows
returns 94.97 mm
